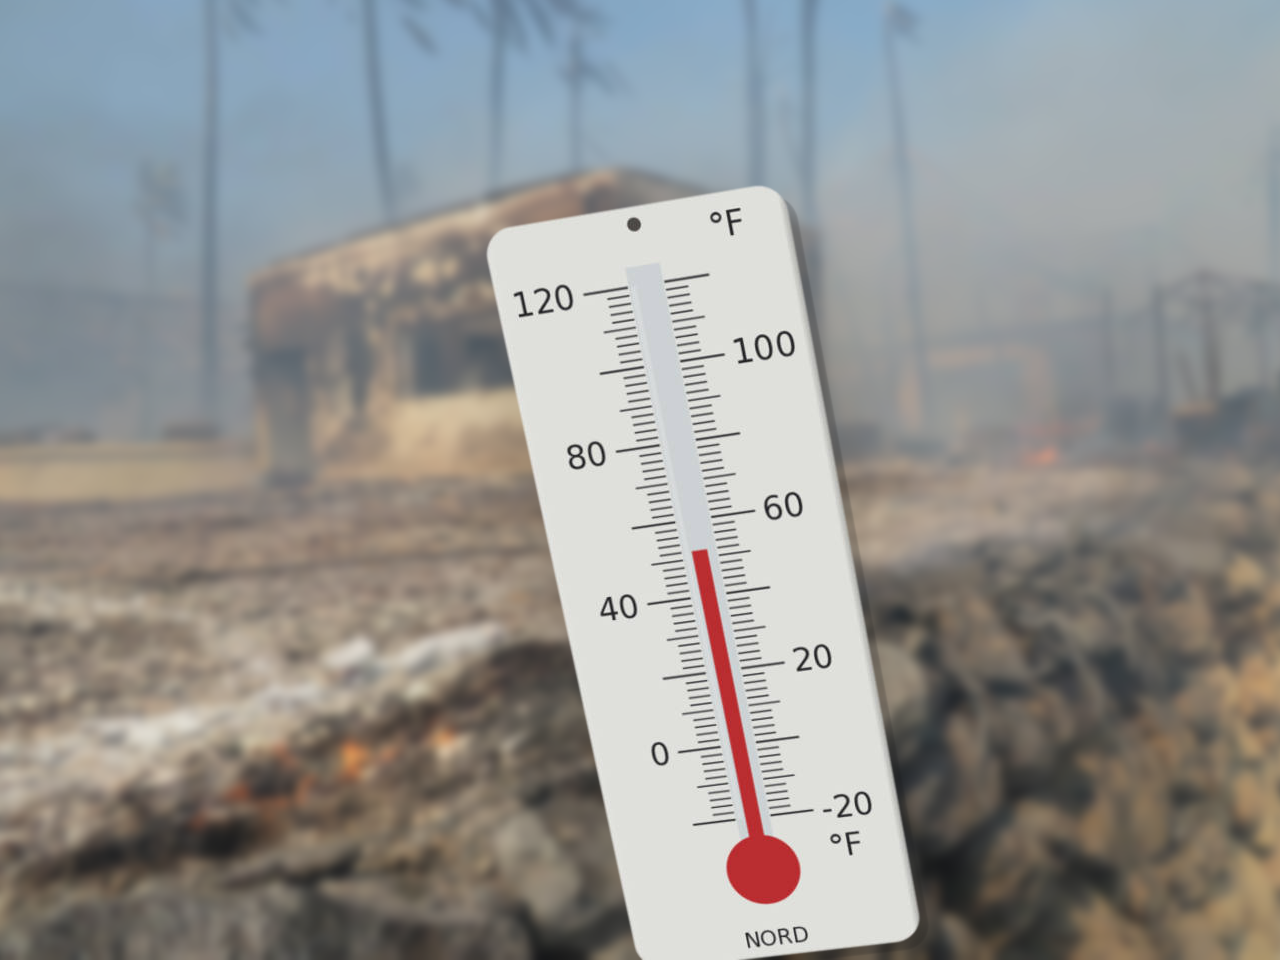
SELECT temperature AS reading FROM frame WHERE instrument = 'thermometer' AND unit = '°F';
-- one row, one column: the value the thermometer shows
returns 52 °F
